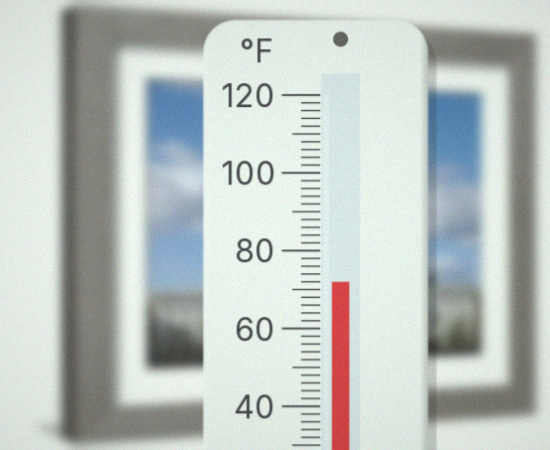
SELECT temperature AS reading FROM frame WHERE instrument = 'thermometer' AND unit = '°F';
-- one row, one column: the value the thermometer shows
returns 72 °F
